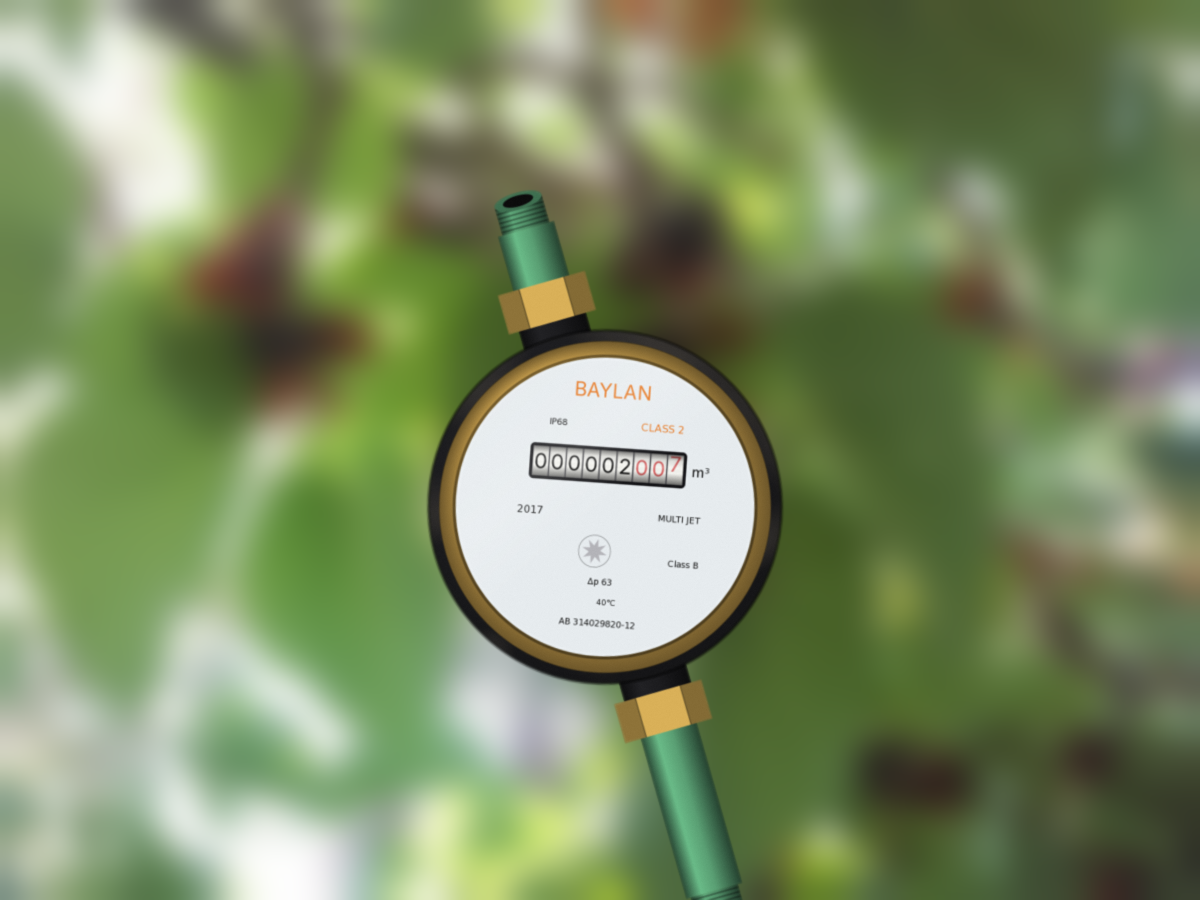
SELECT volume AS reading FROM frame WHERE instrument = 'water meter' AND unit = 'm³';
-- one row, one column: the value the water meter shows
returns 2.007 m³
